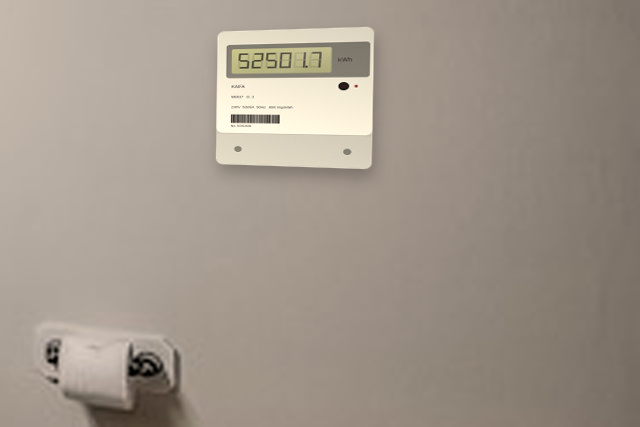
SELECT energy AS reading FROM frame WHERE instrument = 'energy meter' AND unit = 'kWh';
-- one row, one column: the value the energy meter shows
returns 52501.7 kWh
